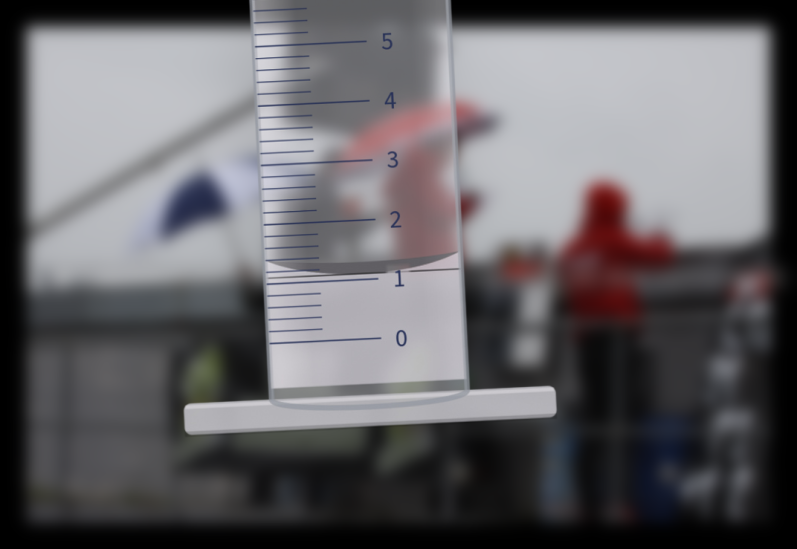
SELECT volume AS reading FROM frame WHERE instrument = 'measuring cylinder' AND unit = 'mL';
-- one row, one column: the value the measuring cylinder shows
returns 1.1 mL
